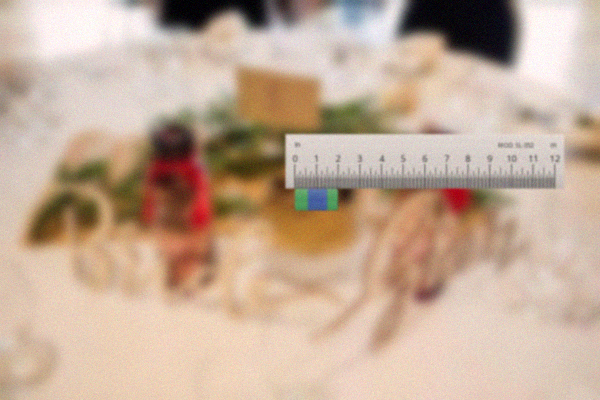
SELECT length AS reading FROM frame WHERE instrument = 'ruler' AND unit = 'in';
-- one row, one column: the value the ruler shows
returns 2 in
